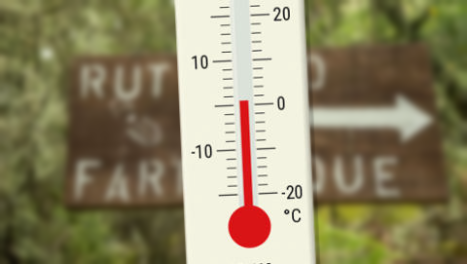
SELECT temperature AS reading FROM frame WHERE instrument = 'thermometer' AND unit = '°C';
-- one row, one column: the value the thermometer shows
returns 1 °C
